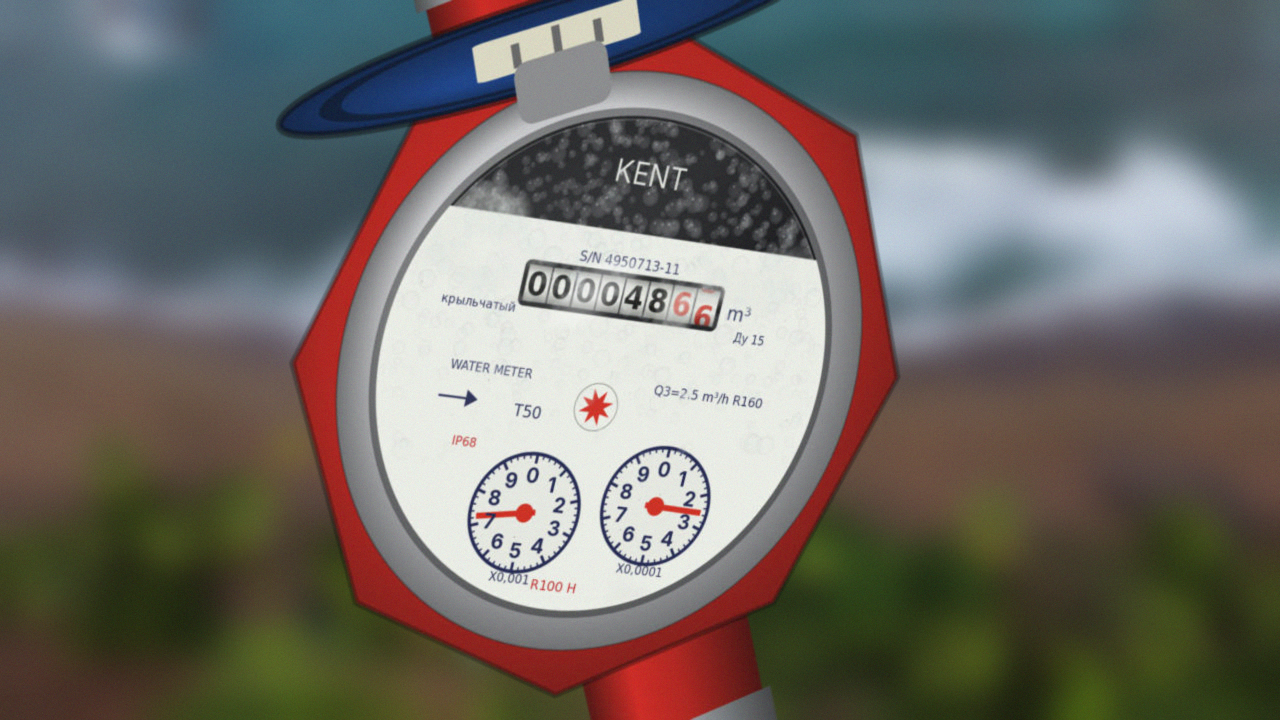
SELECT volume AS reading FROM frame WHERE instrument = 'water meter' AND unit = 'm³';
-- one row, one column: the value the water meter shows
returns 48.6572 m³
